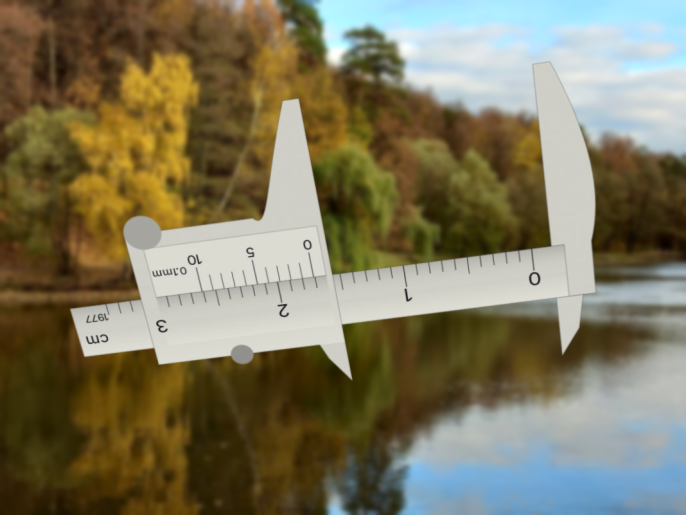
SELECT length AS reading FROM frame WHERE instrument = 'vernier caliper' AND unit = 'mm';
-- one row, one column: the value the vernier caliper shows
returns 17.1 mm
